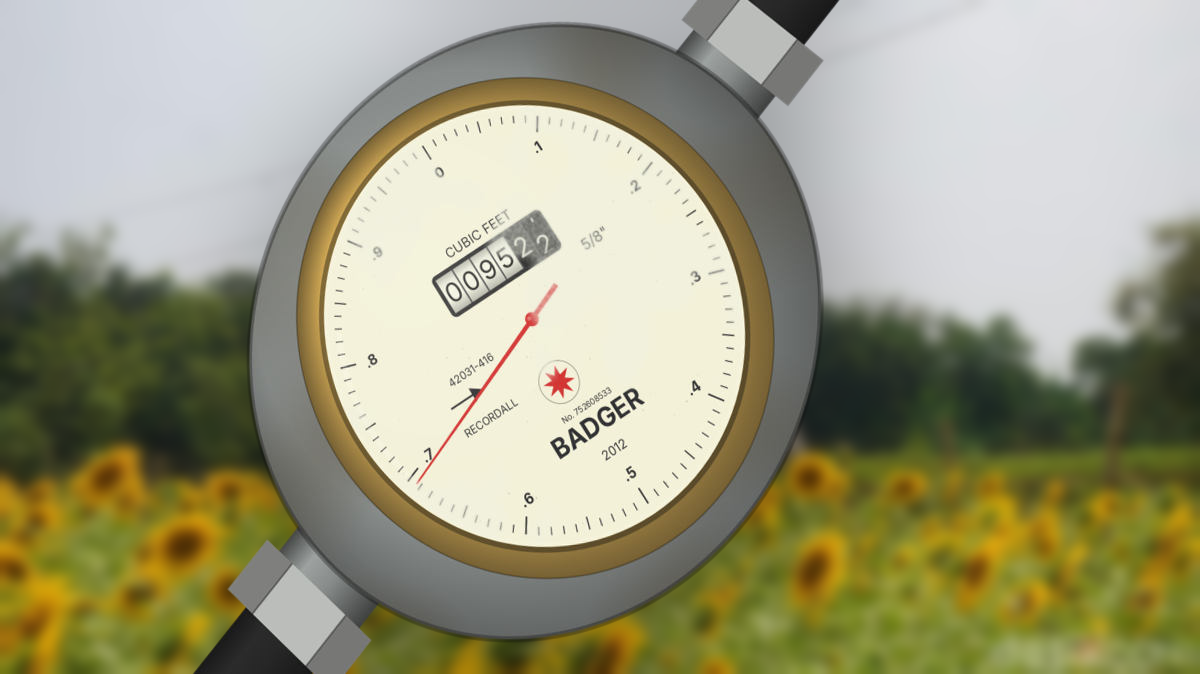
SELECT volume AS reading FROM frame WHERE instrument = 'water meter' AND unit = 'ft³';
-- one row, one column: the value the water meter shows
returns 9521.69 ft³
